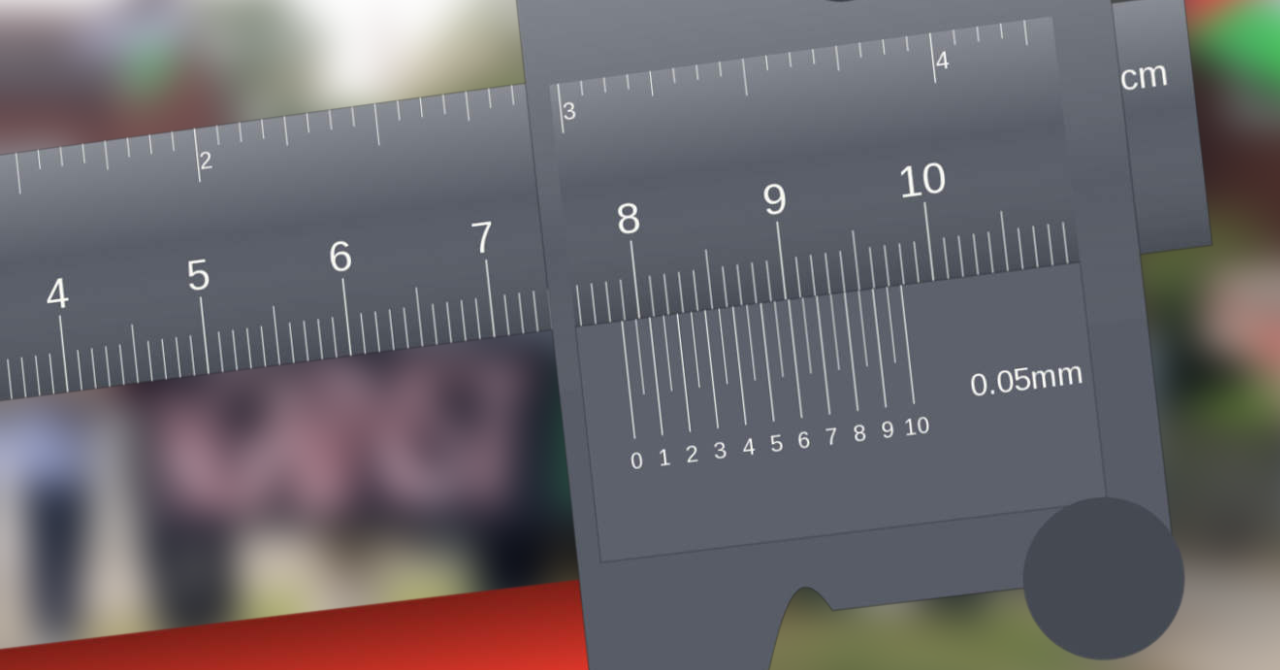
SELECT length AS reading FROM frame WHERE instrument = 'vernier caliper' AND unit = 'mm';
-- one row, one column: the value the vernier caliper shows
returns 78.8 mm
